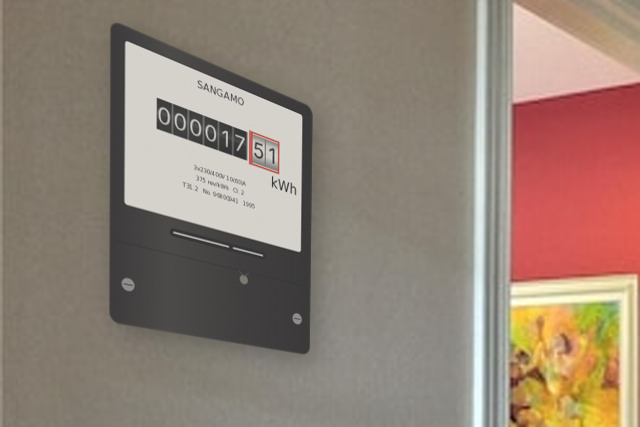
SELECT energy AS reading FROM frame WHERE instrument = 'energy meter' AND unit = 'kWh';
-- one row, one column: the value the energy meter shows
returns 17.51 kWh
